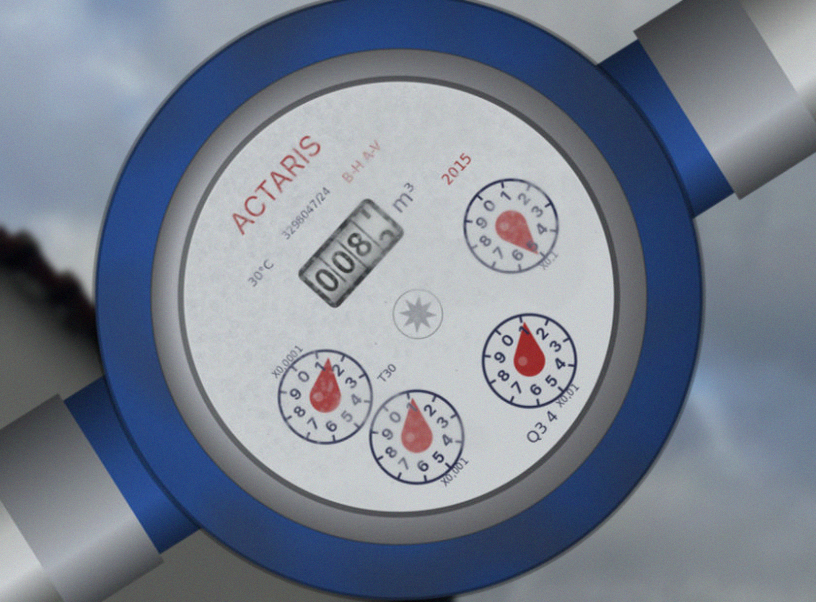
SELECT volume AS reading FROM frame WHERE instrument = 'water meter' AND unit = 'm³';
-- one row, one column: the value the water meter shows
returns 81.5111 m³
